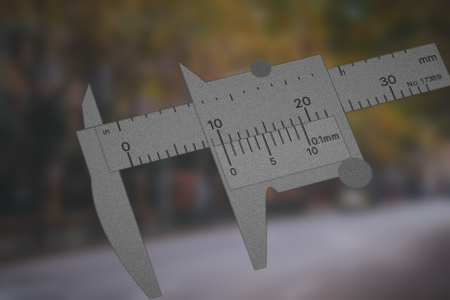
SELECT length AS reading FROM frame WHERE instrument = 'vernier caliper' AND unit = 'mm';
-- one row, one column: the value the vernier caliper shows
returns 10.0 mm
